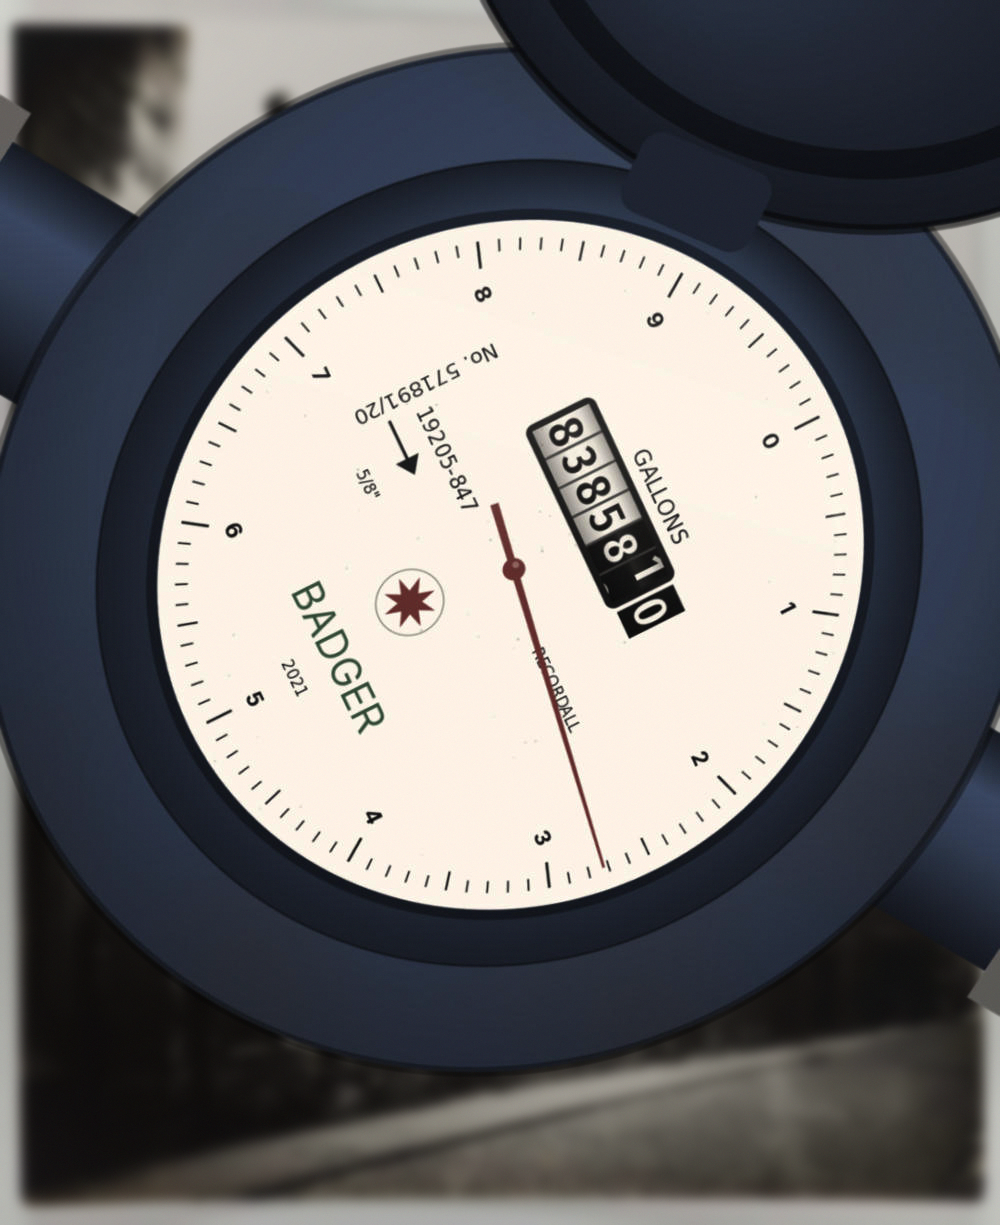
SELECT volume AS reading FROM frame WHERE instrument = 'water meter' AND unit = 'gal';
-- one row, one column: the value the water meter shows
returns 8385812.7 gal
